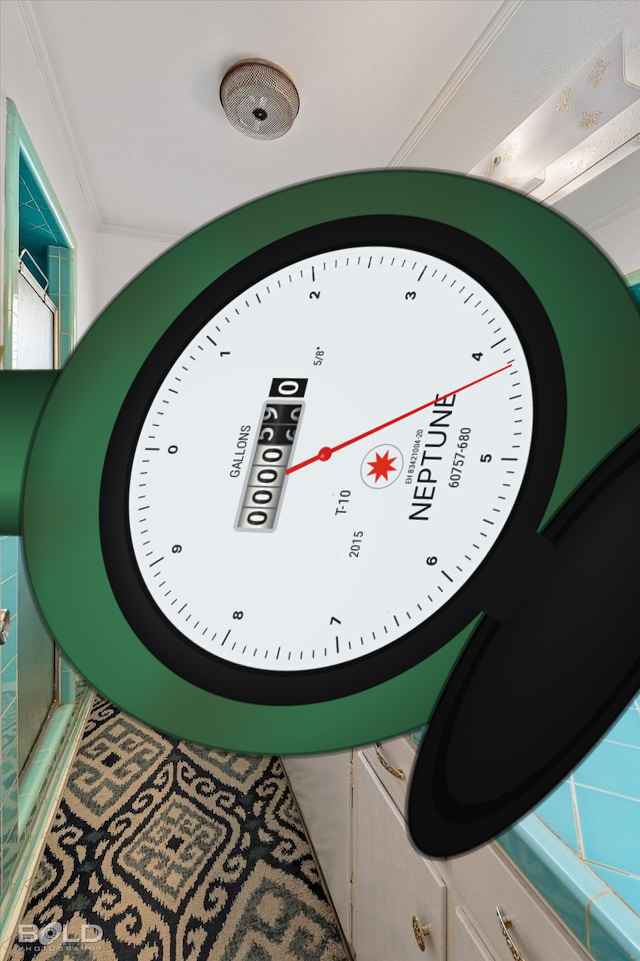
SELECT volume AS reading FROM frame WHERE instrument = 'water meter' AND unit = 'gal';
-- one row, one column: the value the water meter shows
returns 594.2 gal
